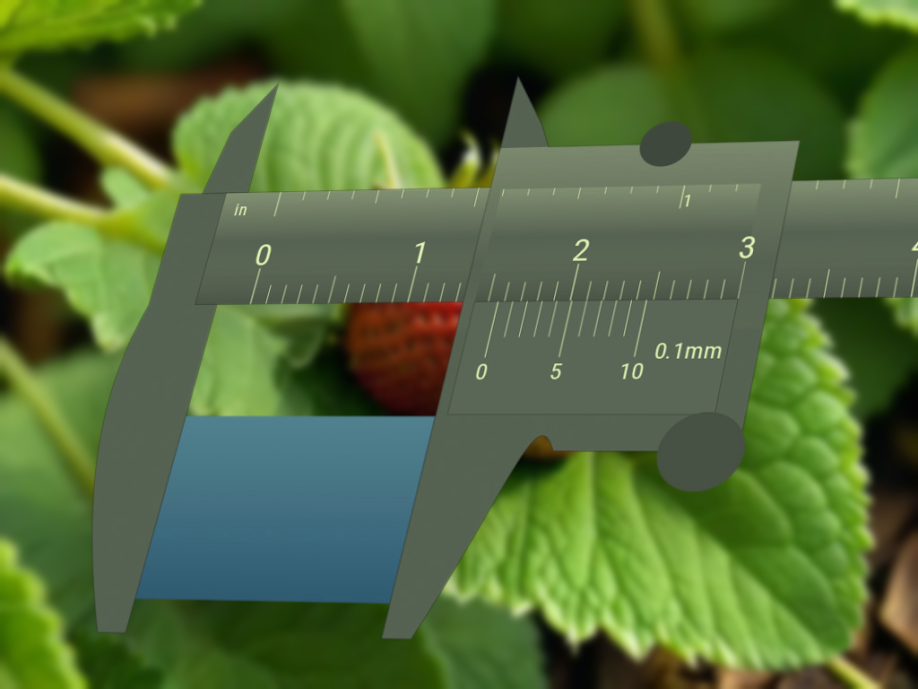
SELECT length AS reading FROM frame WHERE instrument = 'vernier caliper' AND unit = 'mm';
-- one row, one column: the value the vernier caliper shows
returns 15.6 mm
